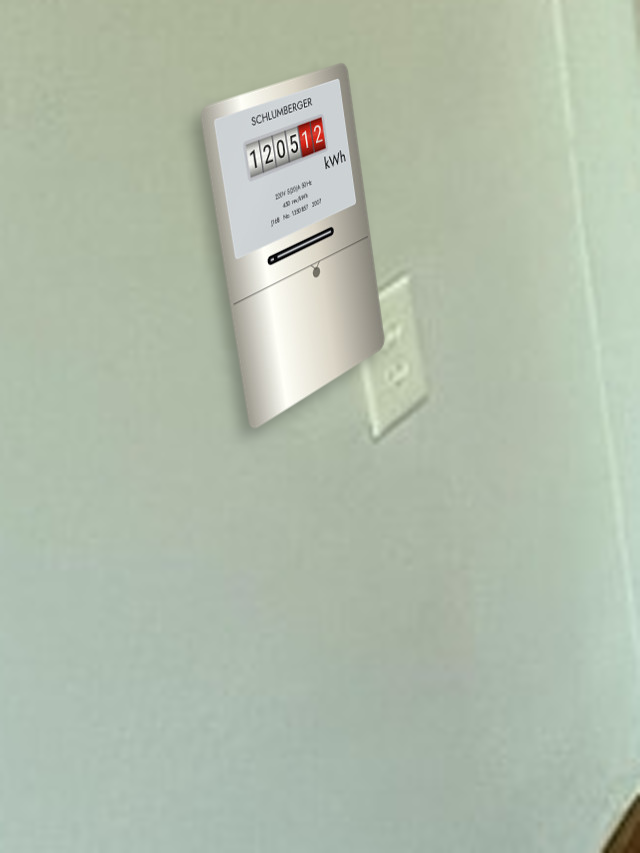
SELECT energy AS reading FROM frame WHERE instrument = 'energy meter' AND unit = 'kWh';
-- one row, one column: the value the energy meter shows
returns 1205.12 kWh
